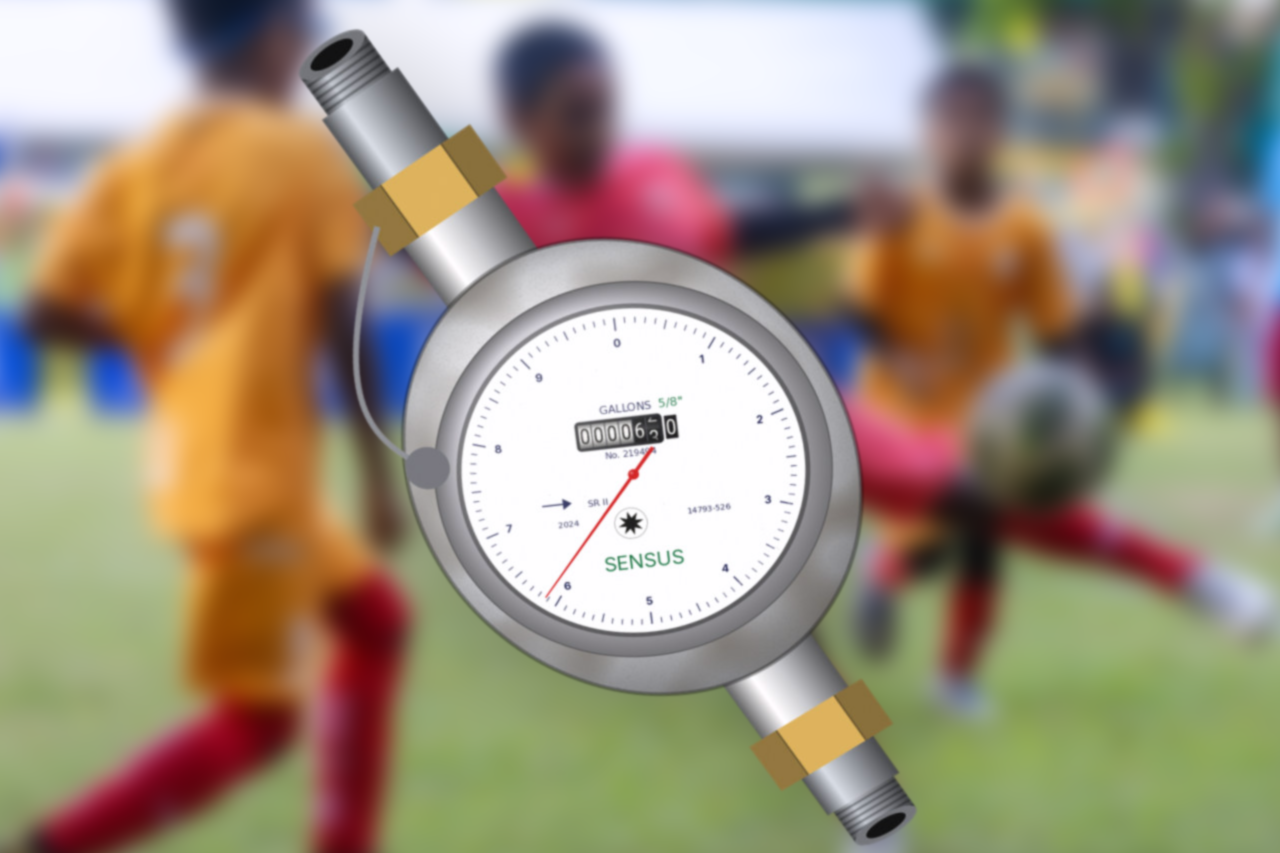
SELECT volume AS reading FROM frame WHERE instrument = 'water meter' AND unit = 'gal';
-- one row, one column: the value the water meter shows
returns 626.1 gal
